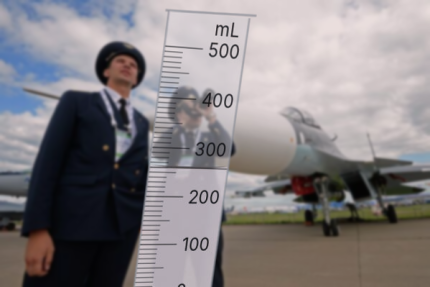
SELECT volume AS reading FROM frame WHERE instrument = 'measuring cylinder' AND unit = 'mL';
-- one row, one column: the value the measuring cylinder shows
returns 260 mL
